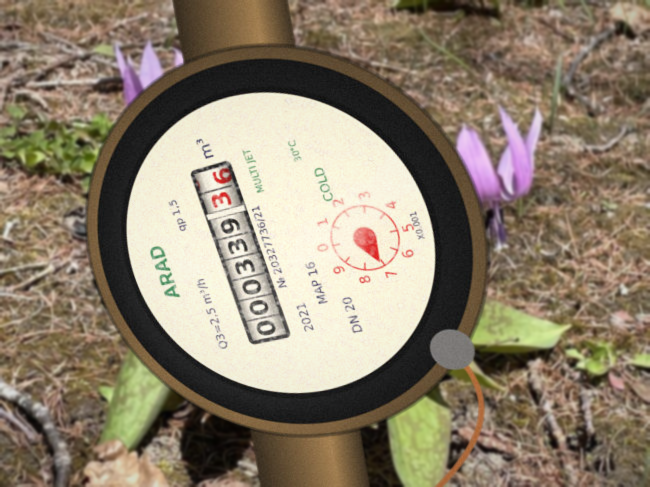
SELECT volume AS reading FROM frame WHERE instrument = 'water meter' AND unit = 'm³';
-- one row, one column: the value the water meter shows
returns 339.357 m³
